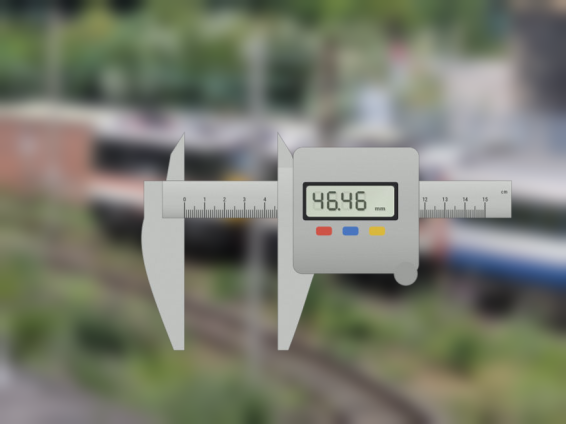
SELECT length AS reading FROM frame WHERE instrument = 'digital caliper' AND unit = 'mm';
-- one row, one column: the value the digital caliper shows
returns 46.46 mm
